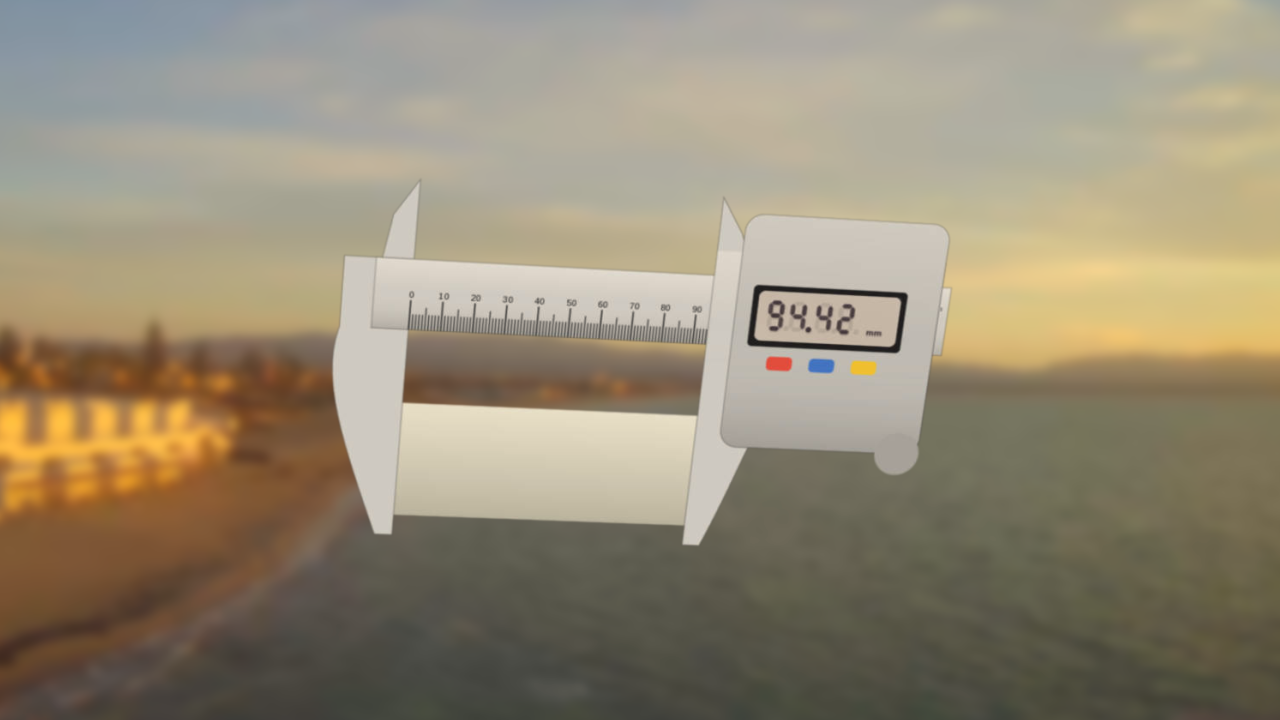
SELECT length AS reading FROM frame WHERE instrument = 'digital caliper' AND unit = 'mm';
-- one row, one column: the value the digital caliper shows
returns 94.42 mm
